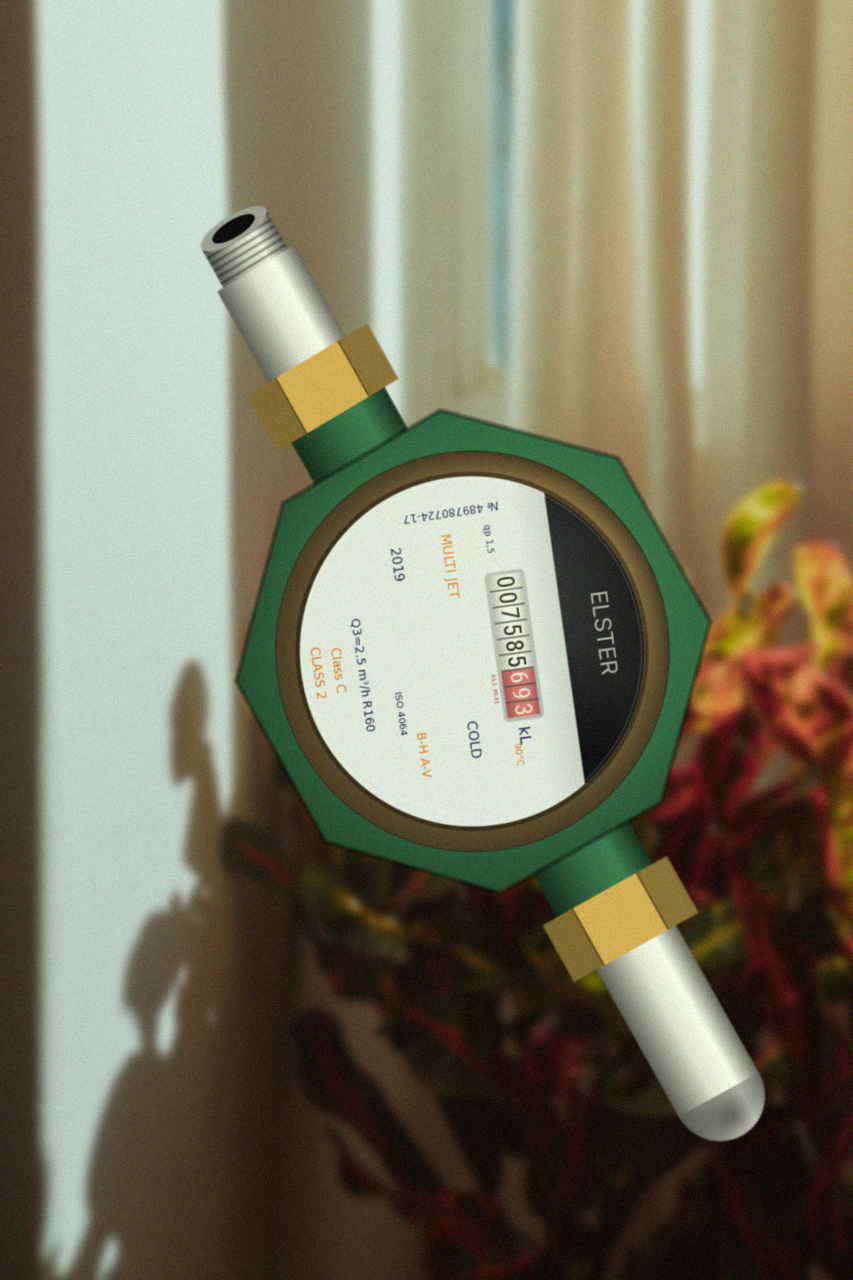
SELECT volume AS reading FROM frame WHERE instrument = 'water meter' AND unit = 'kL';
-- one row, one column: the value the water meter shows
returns 7585.693 kL
